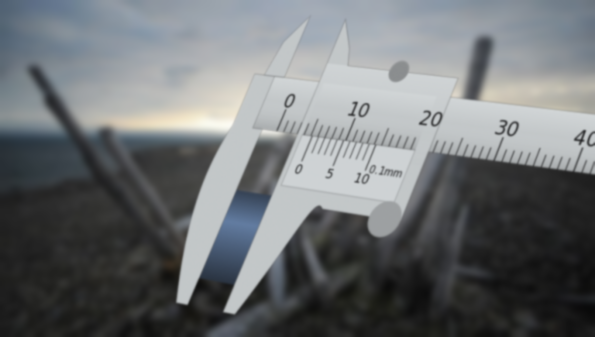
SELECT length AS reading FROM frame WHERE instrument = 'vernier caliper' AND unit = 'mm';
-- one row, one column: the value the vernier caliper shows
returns 5.2 mm
